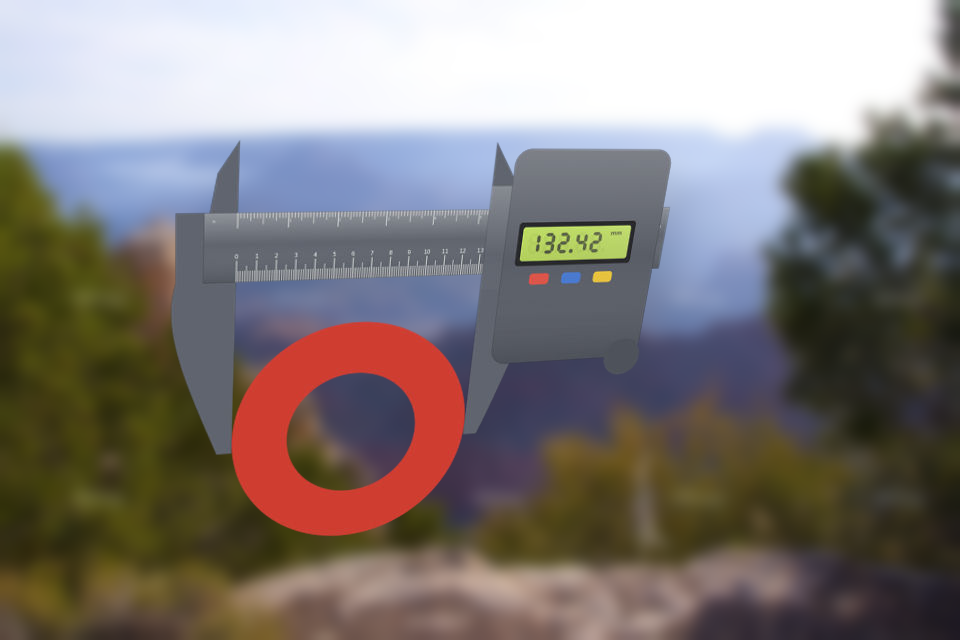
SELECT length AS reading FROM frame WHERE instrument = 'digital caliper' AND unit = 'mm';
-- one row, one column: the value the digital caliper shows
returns 132.42 mm
